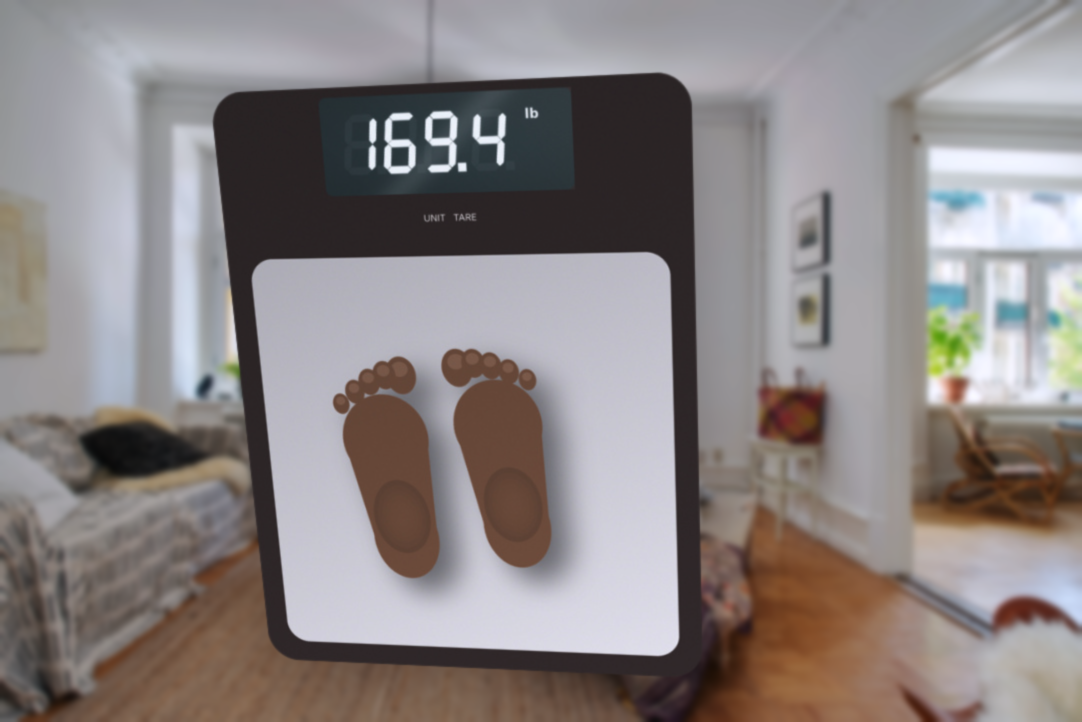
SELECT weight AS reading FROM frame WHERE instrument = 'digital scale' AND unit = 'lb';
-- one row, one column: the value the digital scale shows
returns 169.4 lb
